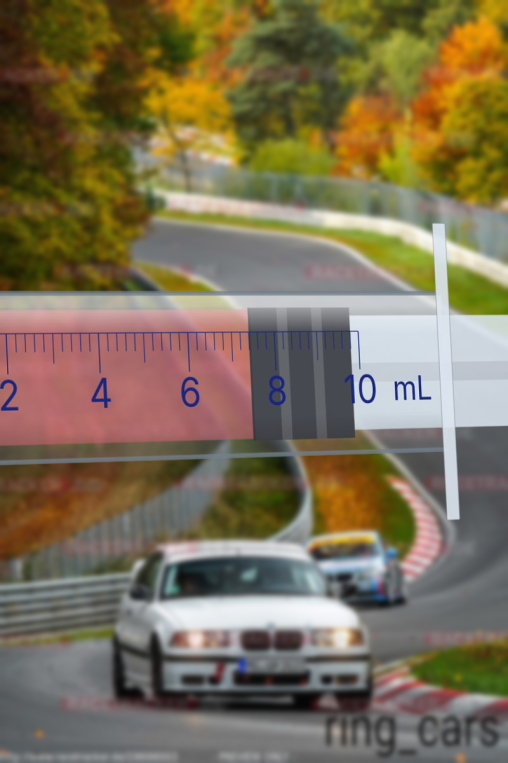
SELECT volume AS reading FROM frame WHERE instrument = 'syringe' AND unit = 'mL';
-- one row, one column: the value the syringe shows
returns 7.4 mL
